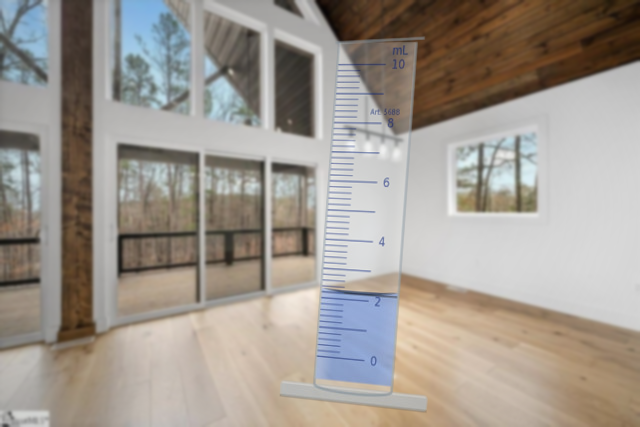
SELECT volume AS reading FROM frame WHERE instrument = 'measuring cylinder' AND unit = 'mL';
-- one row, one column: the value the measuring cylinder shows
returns 2.2 mL
